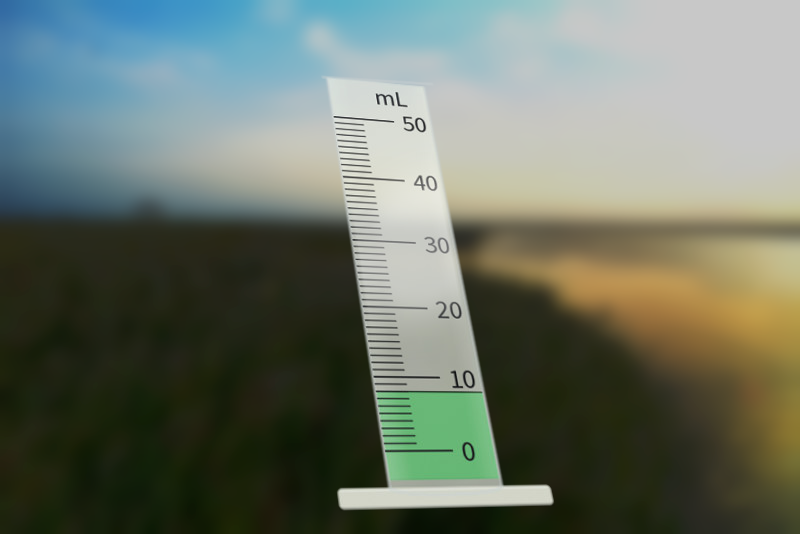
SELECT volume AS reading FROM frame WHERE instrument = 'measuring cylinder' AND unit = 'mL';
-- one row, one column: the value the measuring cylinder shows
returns 8 mL
